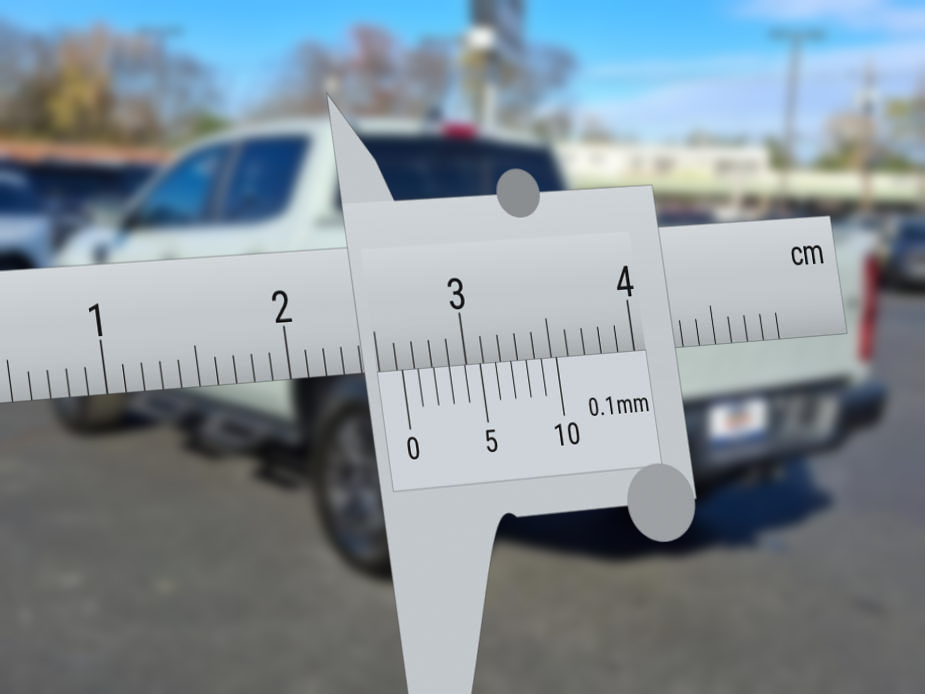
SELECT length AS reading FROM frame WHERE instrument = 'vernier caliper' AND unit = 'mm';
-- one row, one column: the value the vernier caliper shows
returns 26.3 mm
